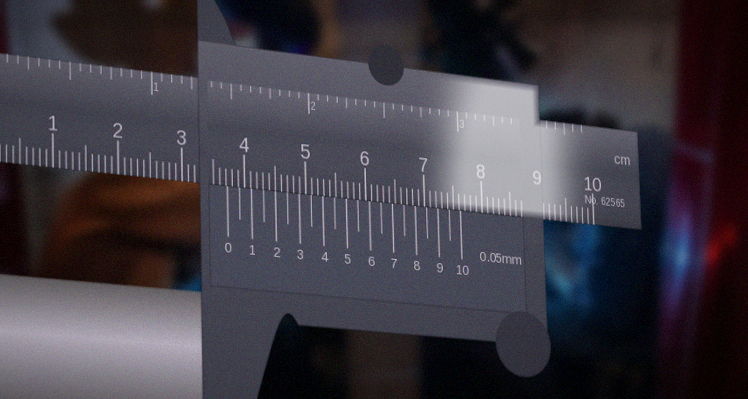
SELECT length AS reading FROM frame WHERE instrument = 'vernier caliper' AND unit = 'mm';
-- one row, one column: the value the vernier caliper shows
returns 37.2 mm
